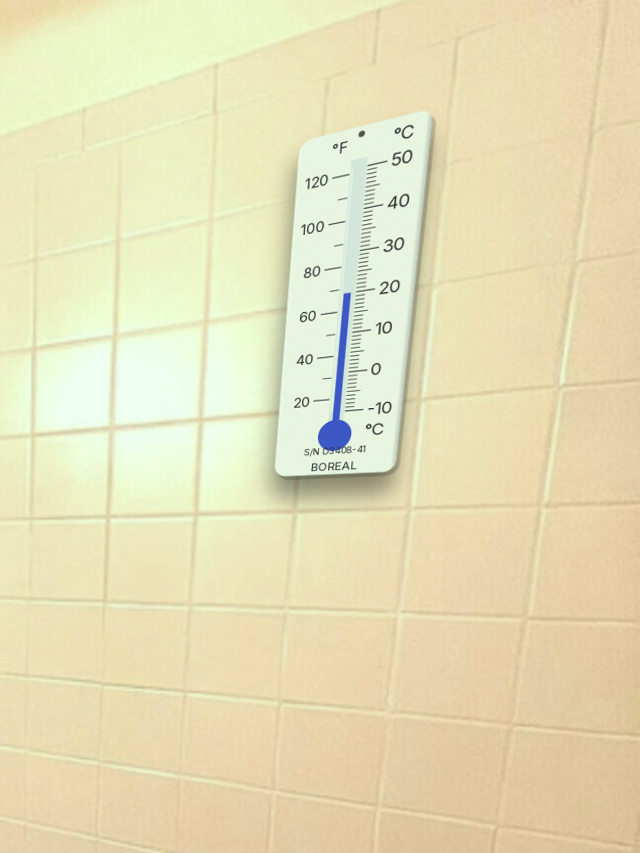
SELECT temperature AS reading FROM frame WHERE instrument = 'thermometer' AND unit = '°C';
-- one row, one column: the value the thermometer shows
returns 20 °C
